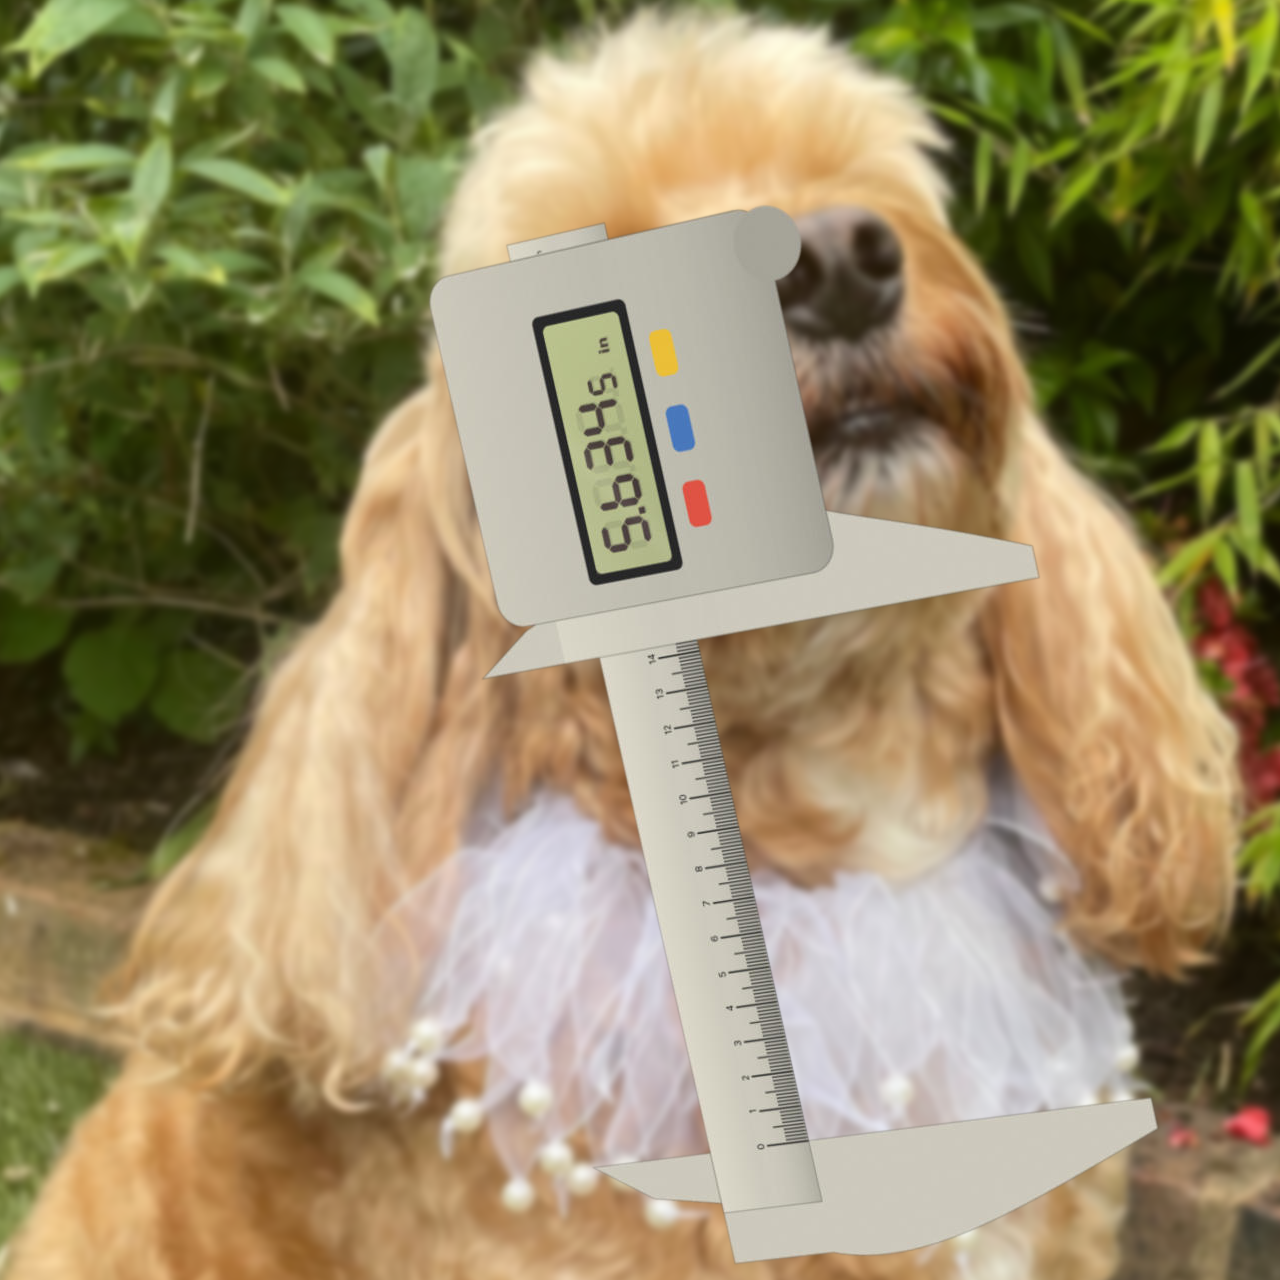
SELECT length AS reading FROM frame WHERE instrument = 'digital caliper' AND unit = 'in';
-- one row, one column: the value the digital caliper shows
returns 5.6345 in
